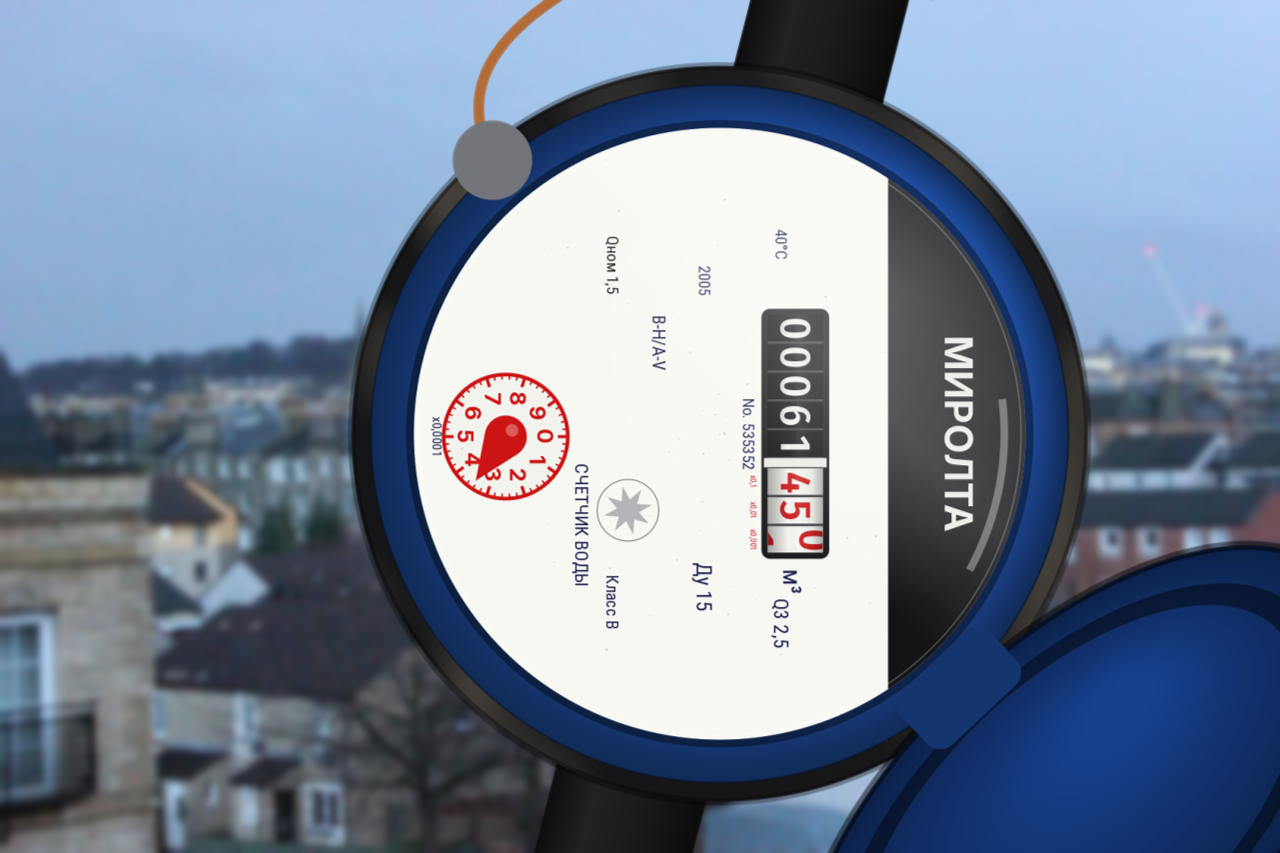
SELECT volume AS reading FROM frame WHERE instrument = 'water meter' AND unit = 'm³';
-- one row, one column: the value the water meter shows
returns 61.4503 m³
